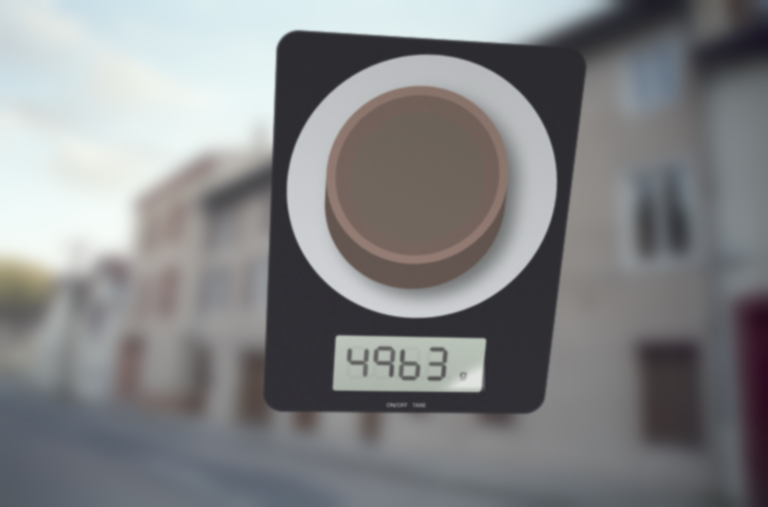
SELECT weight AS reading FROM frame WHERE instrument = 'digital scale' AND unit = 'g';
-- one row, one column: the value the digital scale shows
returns 4963 g
